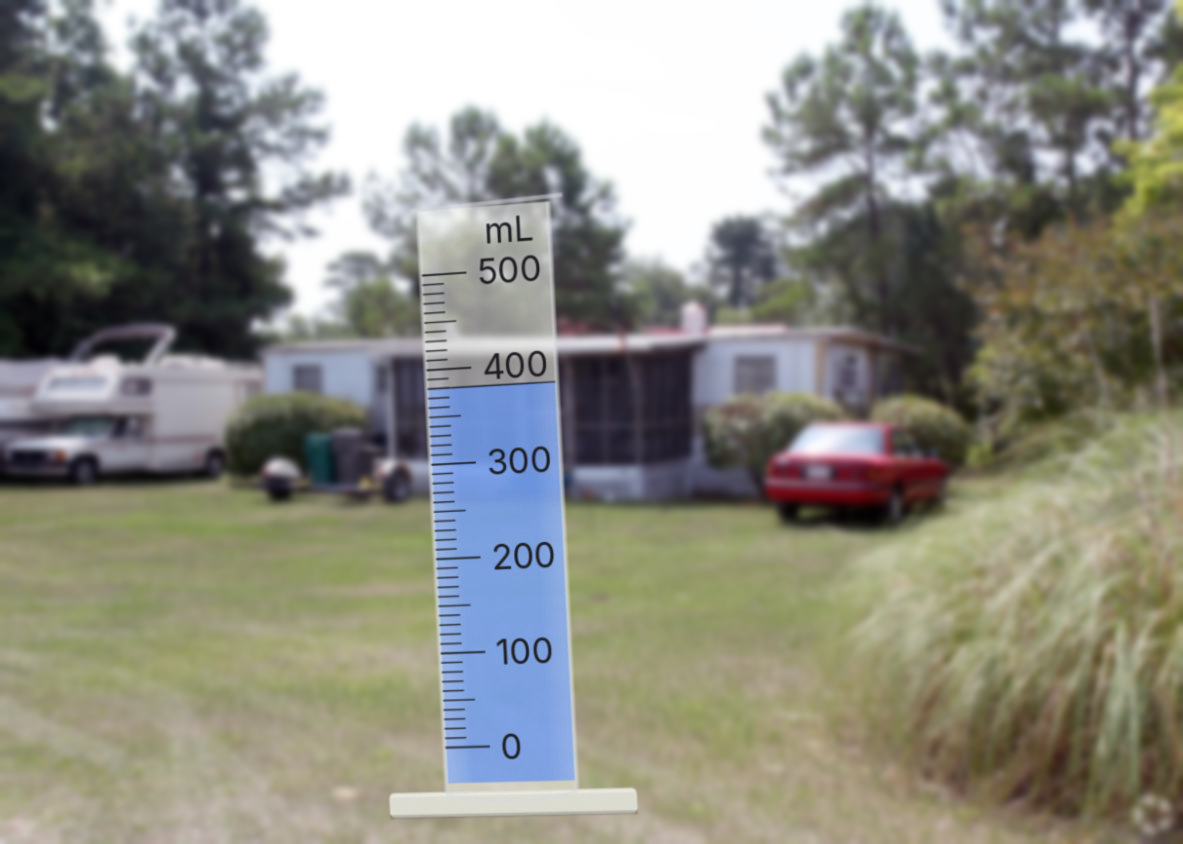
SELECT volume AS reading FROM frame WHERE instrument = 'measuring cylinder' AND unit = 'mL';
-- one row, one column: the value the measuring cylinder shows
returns 380 mL
